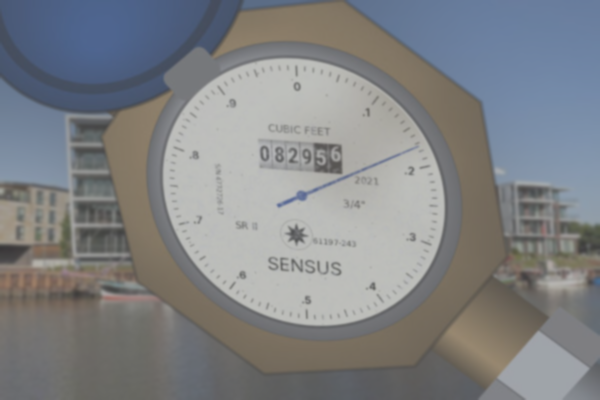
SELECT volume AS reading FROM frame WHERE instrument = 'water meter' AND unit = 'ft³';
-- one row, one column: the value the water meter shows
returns 82956.17 ft³
